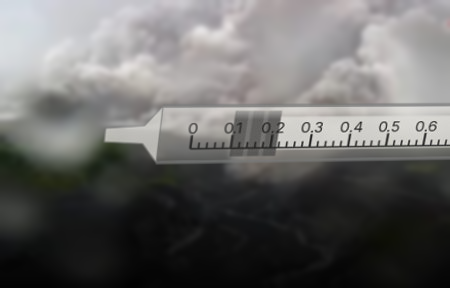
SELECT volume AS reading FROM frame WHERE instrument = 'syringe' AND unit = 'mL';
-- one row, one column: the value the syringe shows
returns 0.1 mL
